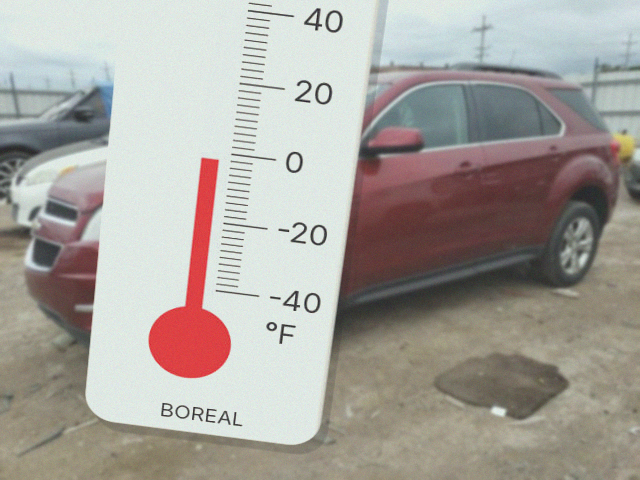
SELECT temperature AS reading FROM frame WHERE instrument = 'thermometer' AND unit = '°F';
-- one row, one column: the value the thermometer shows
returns -2 °F
